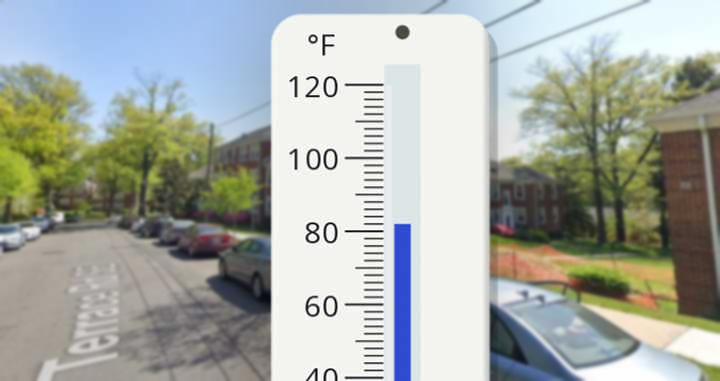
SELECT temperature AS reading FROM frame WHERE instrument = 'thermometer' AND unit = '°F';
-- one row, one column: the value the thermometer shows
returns 82 °F
